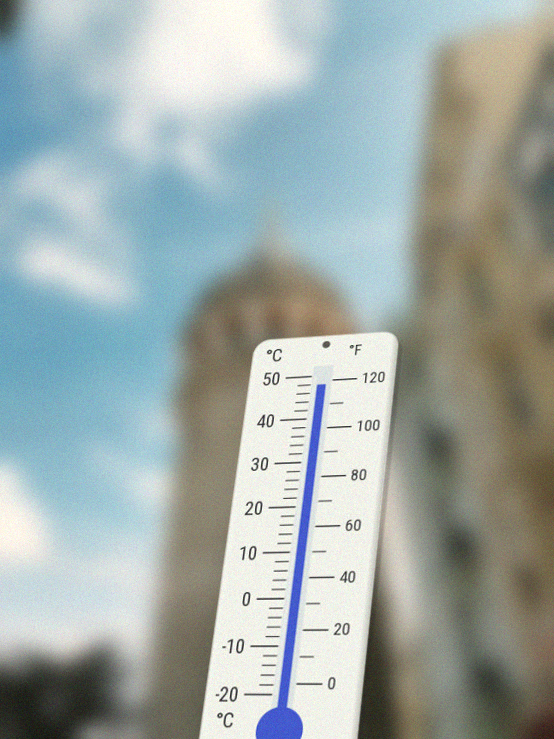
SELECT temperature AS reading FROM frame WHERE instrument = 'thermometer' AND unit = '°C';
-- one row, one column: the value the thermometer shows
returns 48 °C
